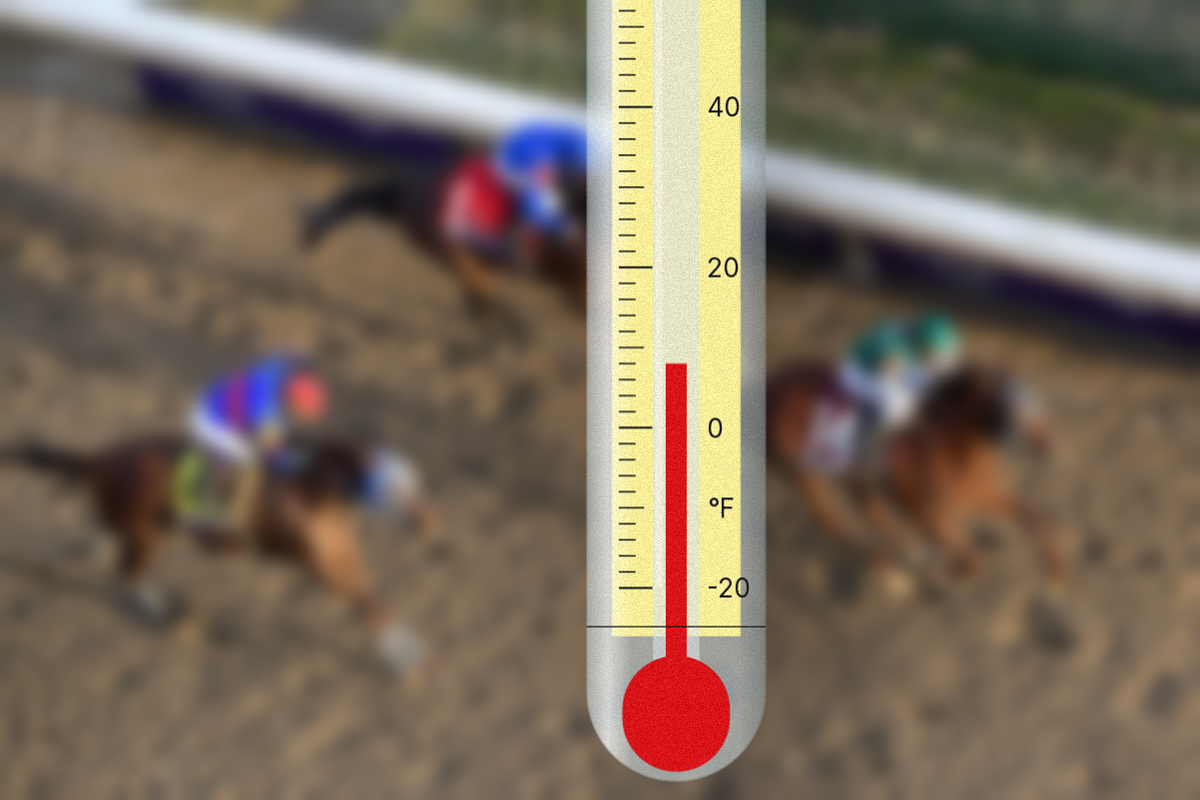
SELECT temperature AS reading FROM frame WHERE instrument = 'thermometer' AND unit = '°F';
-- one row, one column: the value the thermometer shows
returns 8 °F
